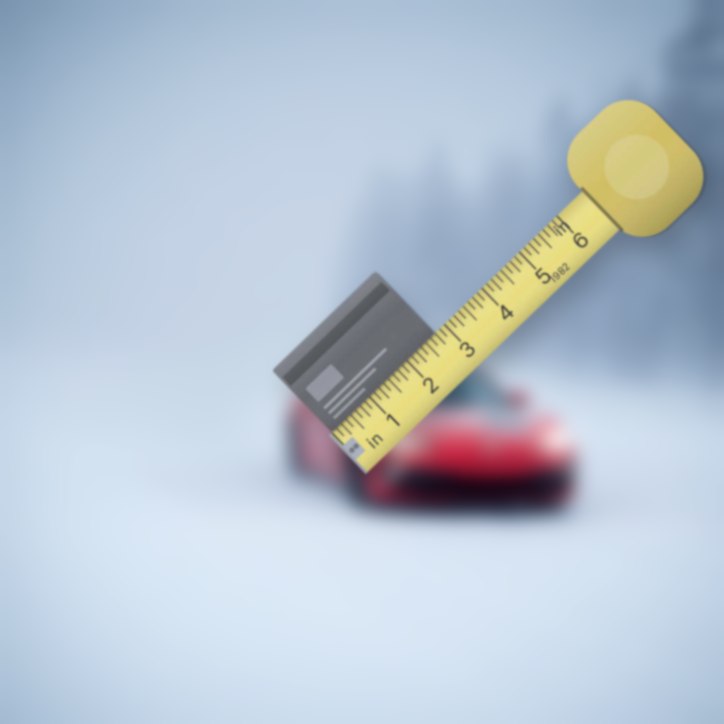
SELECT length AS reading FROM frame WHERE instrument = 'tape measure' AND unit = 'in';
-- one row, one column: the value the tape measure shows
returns 2.75 in
